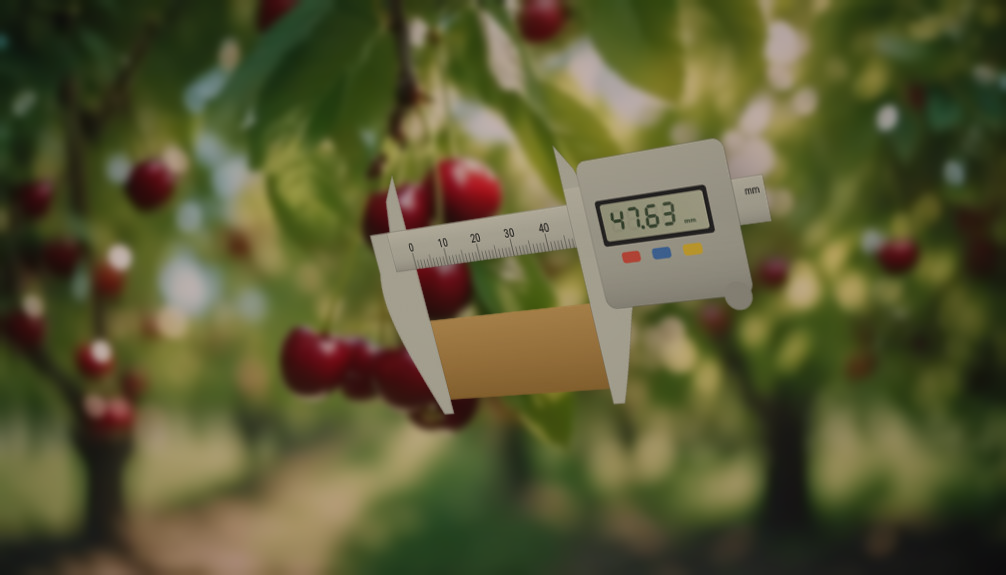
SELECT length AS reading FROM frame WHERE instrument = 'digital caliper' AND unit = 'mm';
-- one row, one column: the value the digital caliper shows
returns 47.63 mm
